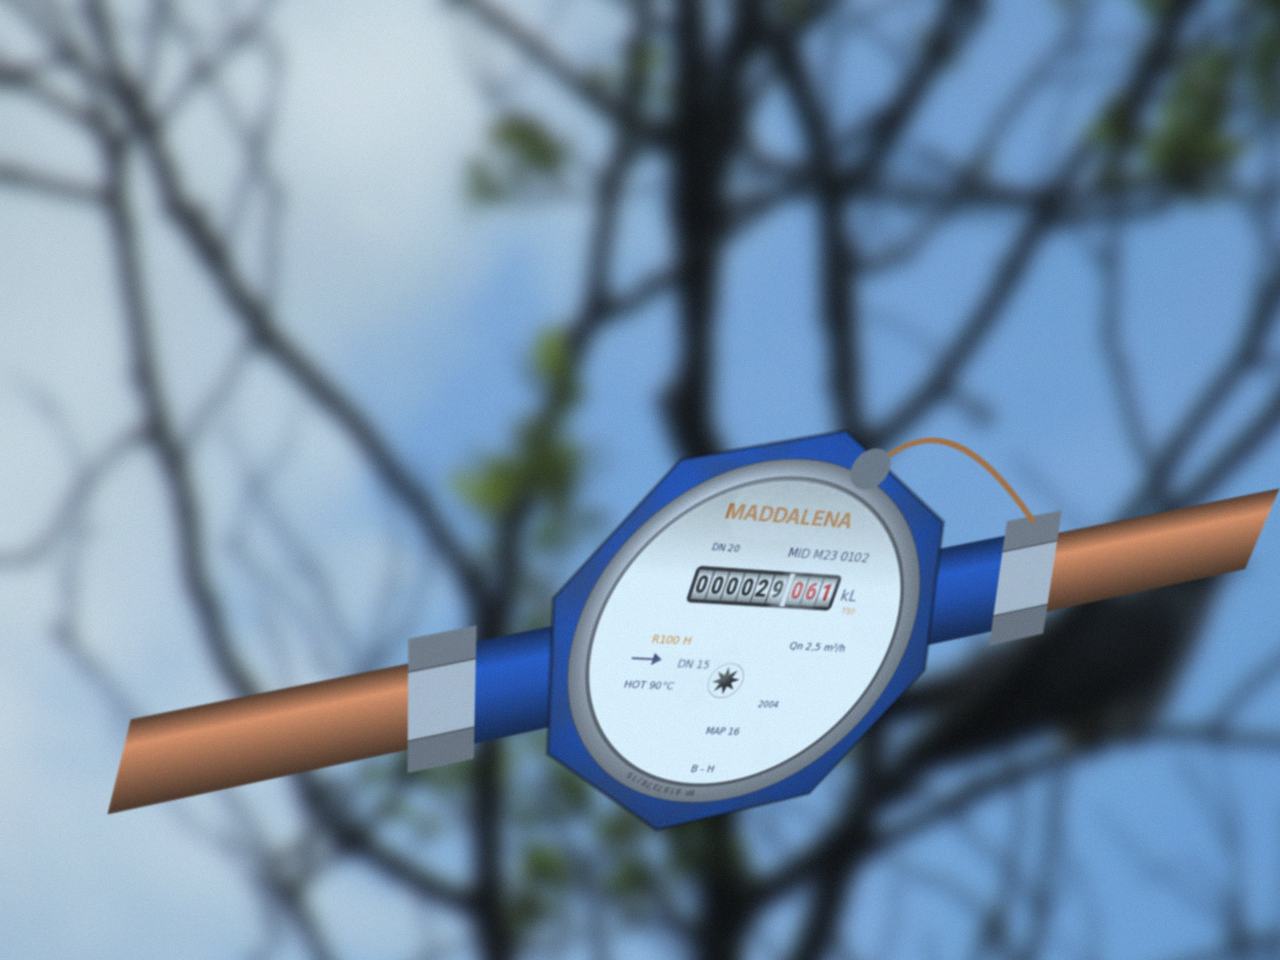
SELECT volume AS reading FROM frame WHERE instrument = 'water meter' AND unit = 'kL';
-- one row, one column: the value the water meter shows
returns 29.061 kL
